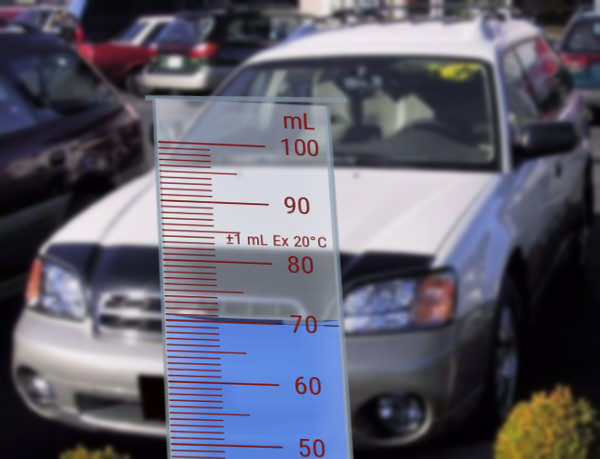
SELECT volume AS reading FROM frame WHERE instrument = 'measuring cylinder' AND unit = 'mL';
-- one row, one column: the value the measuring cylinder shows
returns 70 mL
